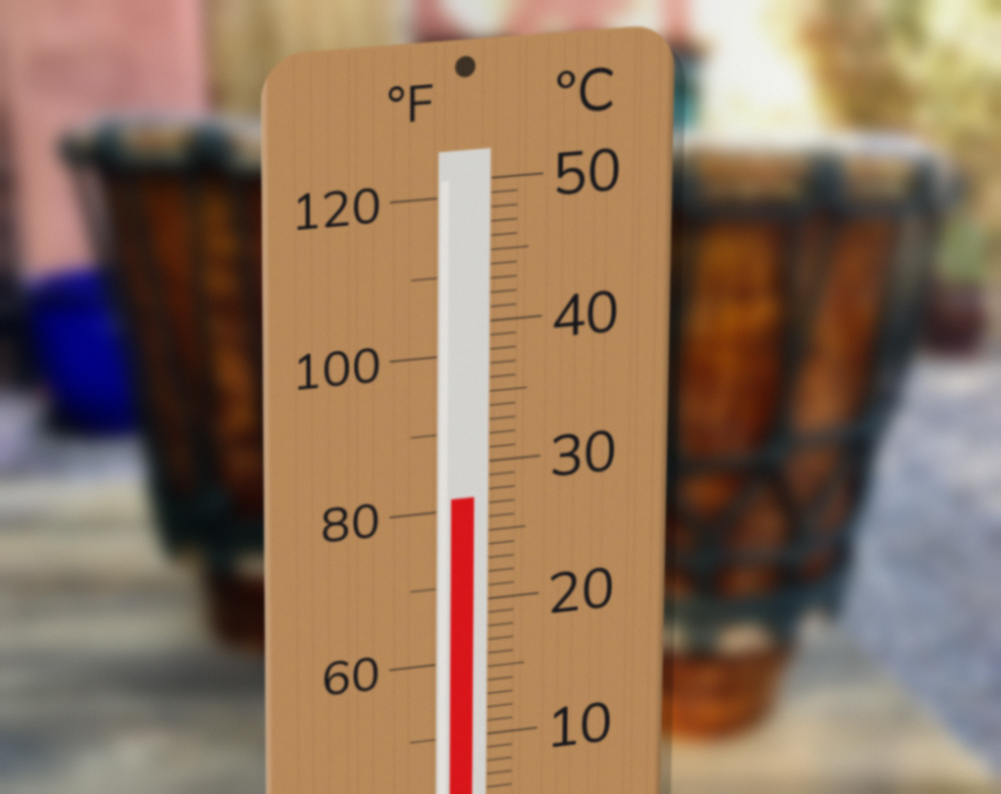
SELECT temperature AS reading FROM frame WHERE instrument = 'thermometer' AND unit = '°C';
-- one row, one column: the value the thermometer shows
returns 27.5 °C
